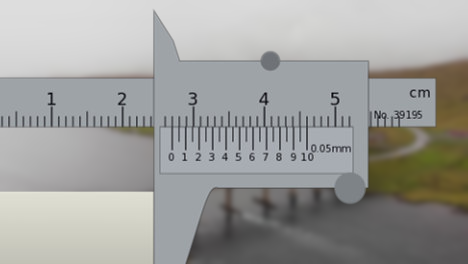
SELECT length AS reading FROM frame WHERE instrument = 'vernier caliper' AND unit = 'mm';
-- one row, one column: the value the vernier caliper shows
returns 27.0 mm
